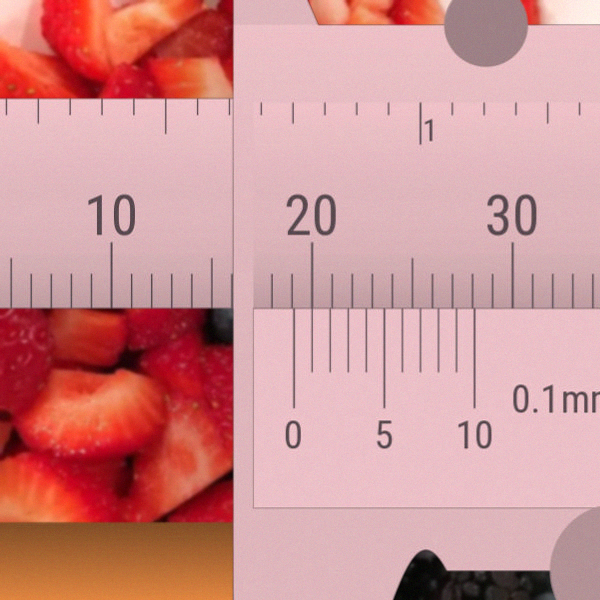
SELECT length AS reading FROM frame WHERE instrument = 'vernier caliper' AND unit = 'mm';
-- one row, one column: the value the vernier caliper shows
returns 19.1 mm
